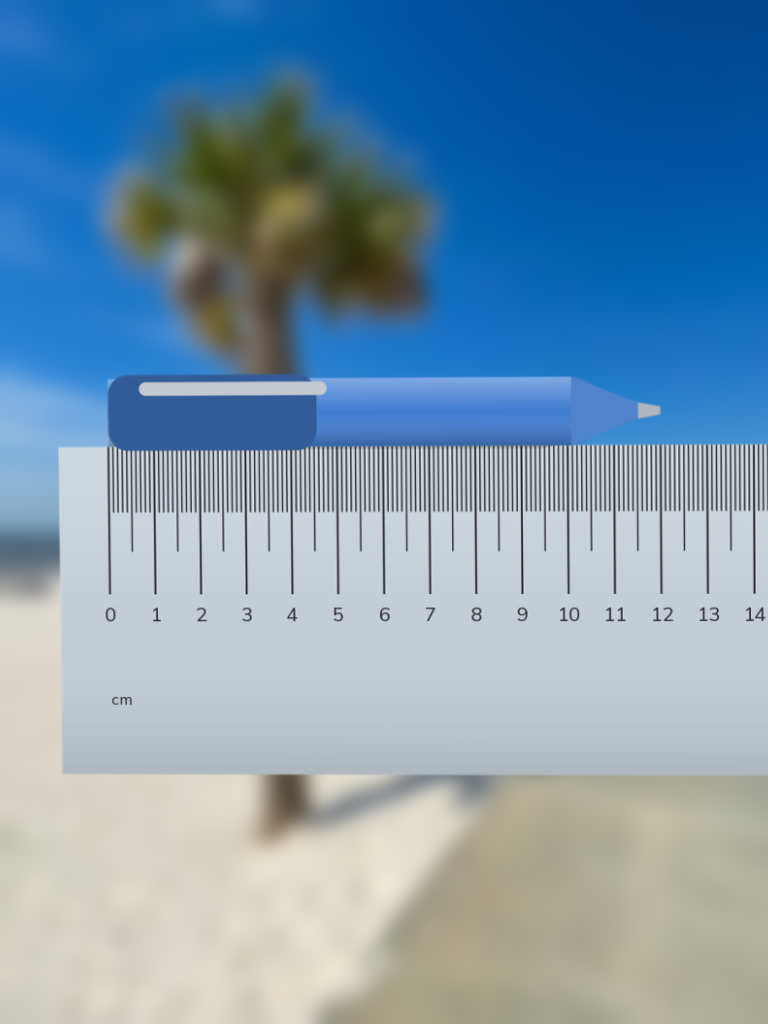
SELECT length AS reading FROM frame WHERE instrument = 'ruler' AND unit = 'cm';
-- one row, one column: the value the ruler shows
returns 12 cm
